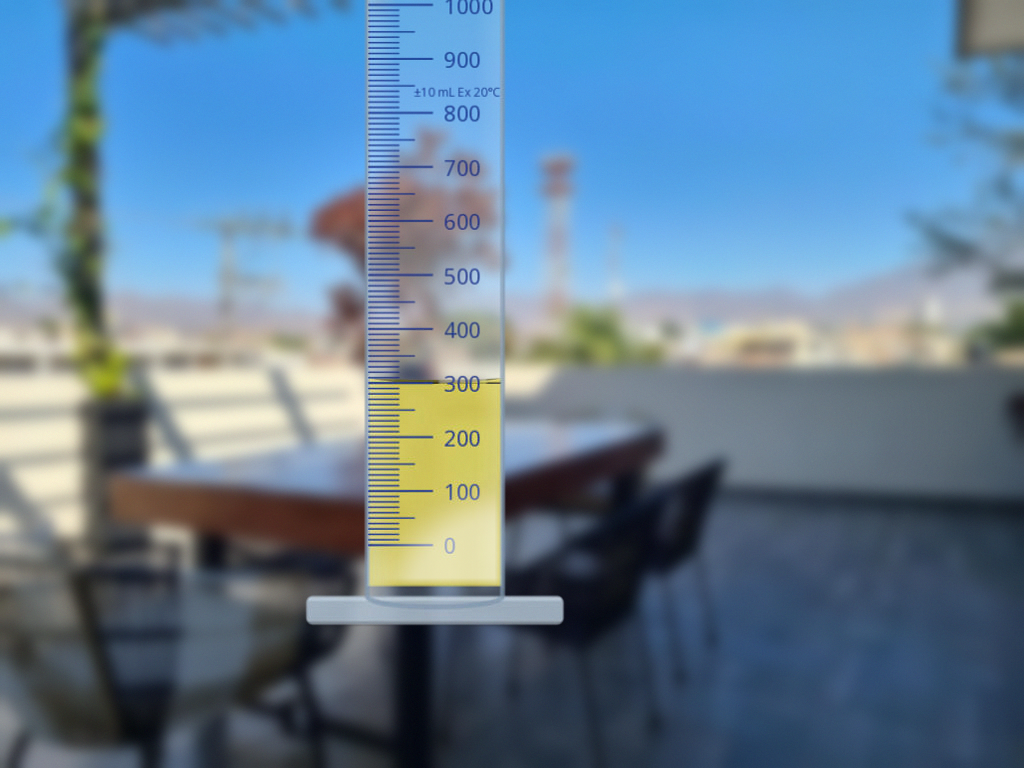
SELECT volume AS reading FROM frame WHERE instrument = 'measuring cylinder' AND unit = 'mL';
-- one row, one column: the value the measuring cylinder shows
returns 300 mL
